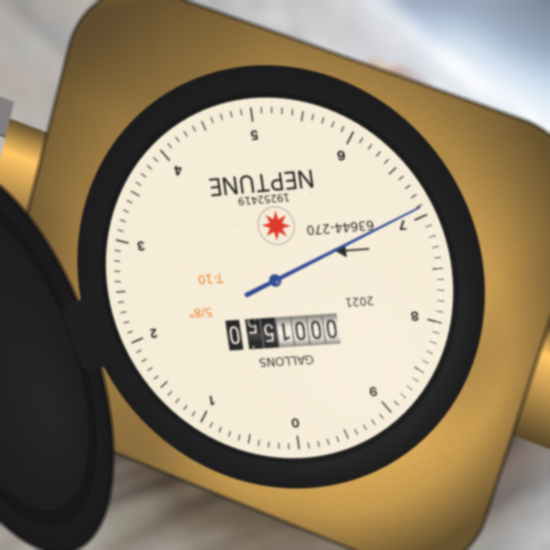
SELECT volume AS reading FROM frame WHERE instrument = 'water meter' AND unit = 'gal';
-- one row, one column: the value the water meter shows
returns 1546.9 gal
